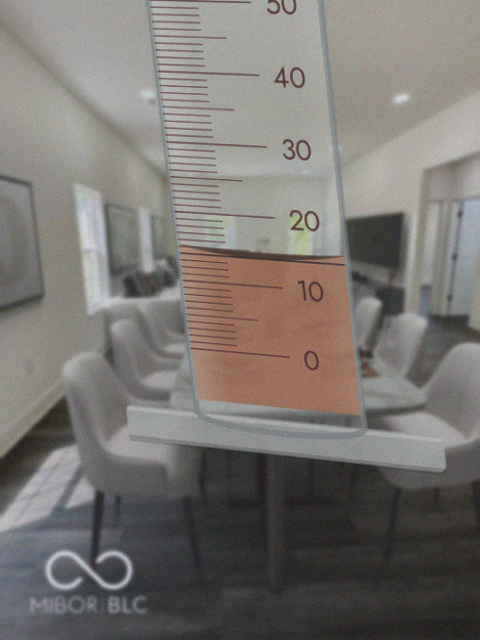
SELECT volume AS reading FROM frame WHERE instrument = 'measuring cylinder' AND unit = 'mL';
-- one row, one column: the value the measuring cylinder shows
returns 14 mL
